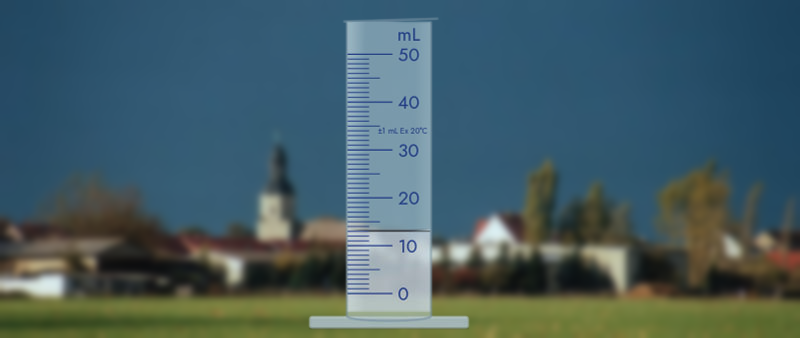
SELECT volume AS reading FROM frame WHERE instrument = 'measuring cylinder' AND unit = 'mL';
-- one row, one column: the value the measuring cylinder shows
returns 13 mL
